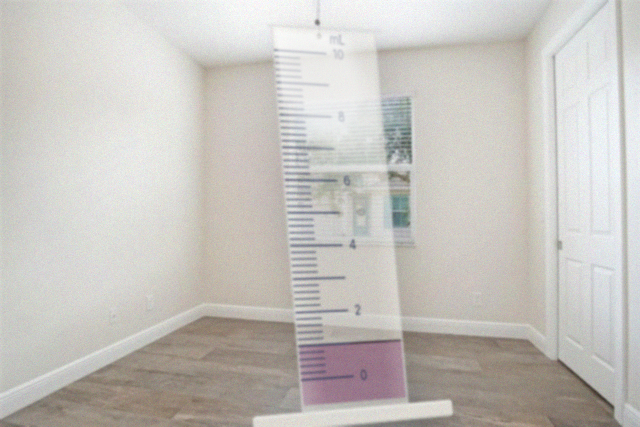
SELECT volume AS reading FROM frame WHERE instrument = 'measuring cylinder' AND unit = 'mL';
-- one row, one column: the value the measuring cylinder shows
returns 1 mL
